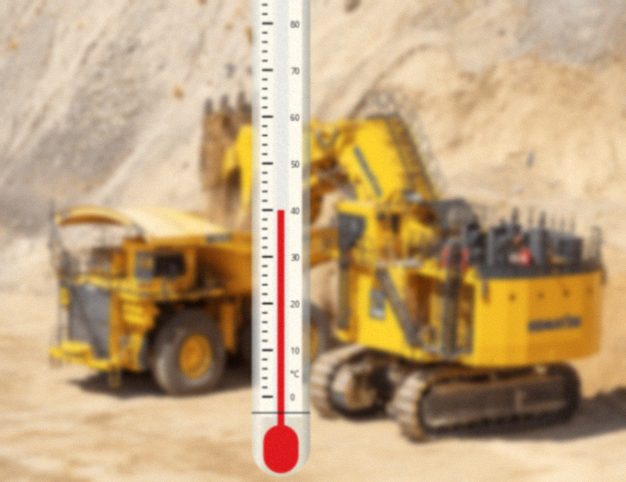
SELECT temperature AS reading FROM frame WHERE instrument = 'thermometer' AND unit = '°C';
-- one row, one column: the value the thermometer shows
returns 40 °C
